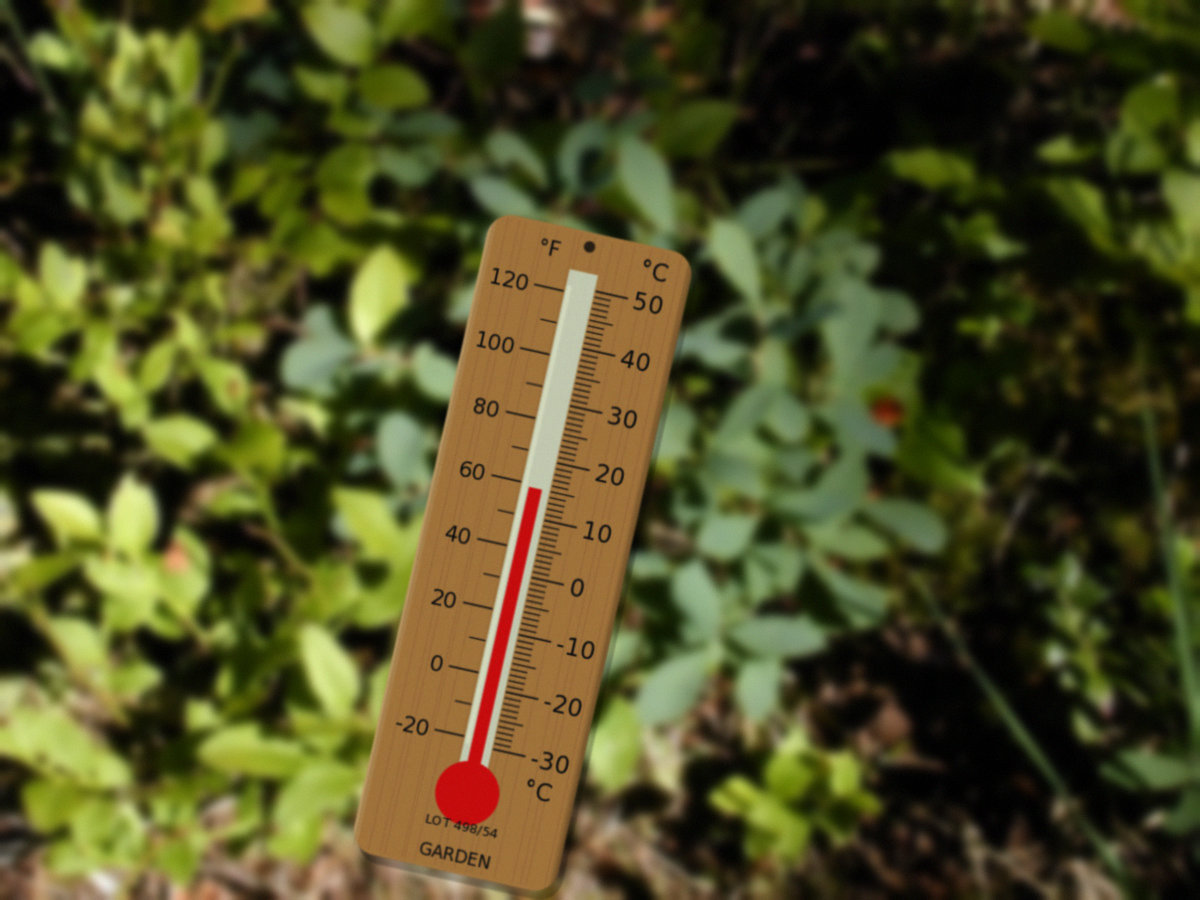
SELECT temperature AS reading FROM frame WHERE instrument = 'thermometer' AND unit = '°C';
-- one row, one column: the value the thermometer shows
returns 15 °C
